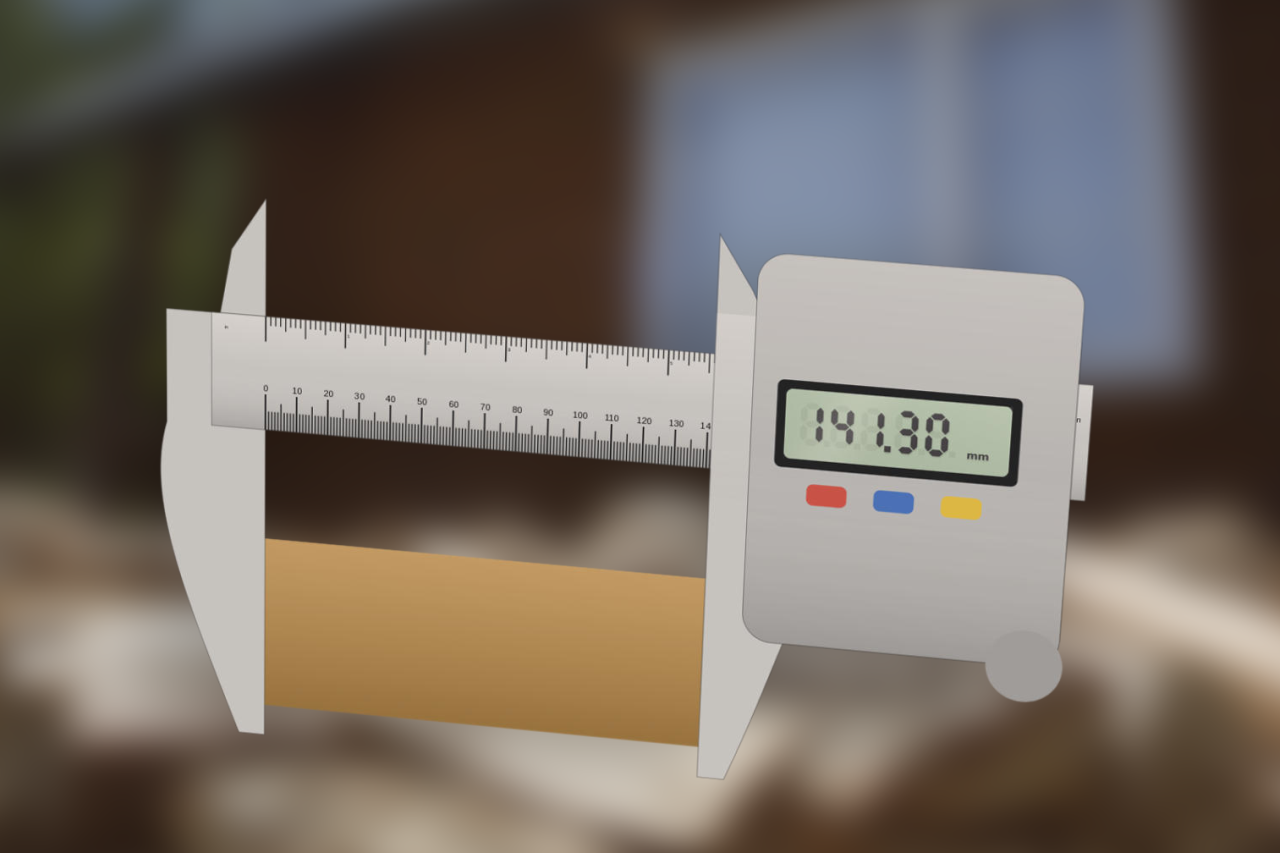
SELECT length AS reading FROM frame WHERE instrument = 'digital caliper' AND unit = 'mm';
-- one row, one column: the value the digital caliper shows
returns 141.30 mm
